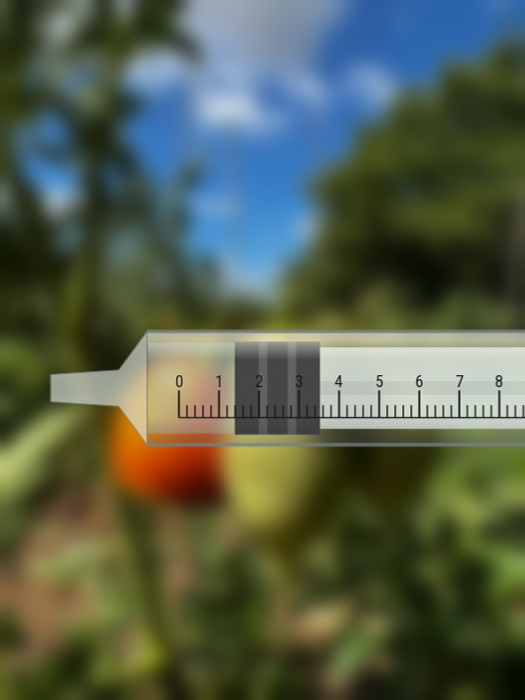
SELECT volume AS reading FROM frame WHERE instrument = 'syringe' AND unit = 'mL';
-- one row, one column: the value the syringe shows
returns 1.4 mL
